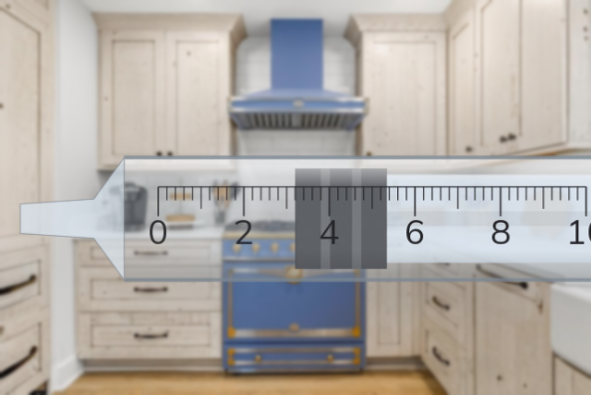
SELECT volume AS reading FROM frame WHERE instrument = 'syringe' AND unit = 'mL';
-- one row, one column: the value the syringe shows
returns 3.2 mL
